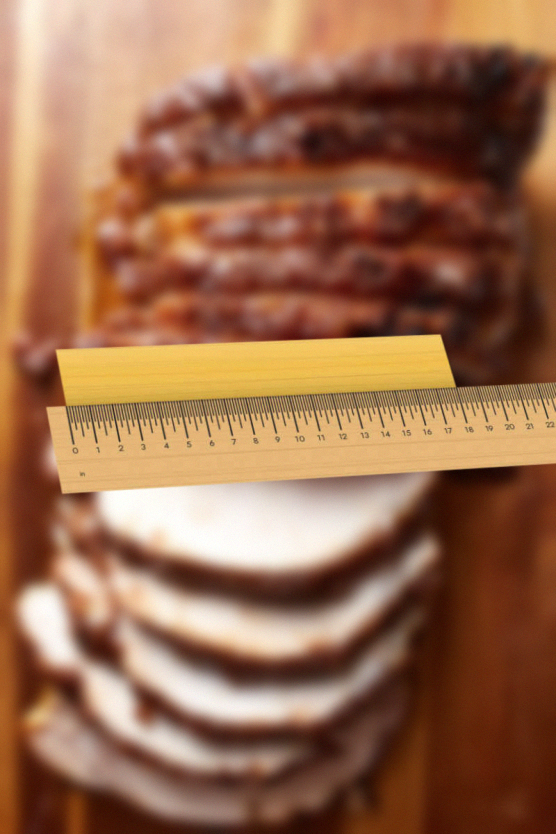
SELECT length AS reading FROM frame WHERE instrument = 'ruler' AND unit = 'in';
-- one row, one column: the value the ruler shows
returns 18 in
